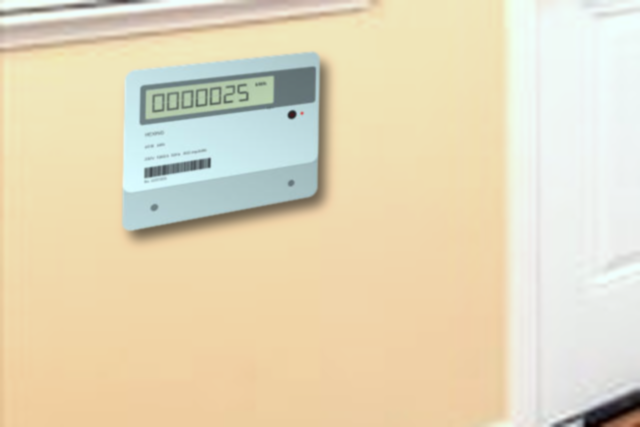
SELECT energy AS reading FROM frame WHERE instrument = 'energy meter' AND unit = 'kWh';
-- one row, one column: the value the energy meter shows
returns 25 kWh
